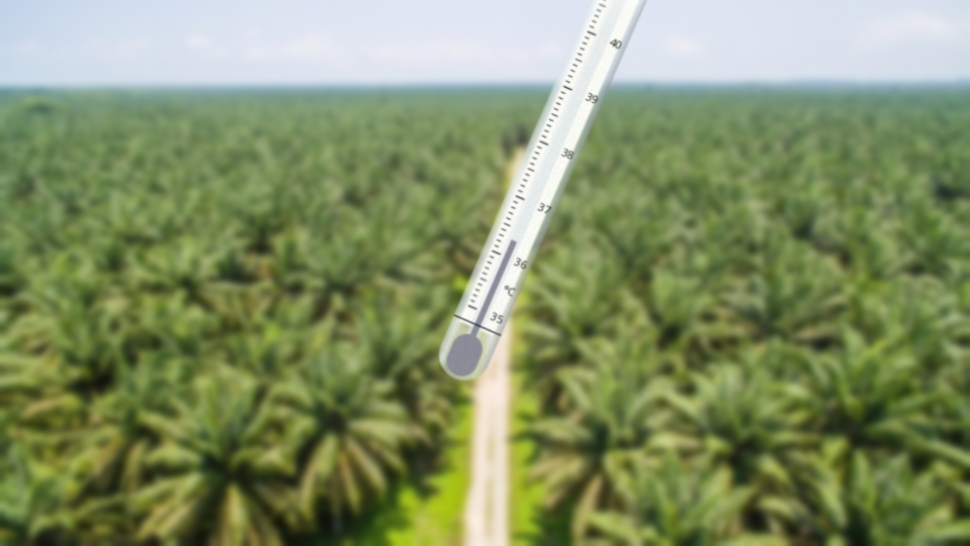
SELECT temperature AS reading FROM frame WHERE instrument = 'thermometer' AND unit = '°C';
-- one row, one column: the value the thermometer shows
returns 36.3 °C
